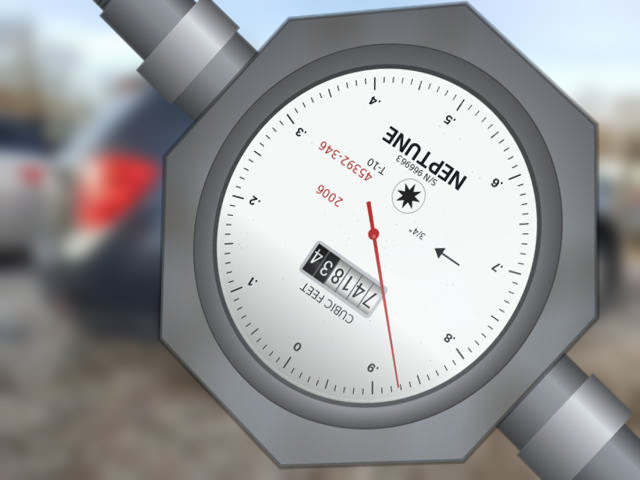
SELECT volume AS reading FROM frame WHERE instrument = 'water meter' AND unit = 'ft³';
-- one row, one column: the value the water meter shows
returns 741833.87 ft³
